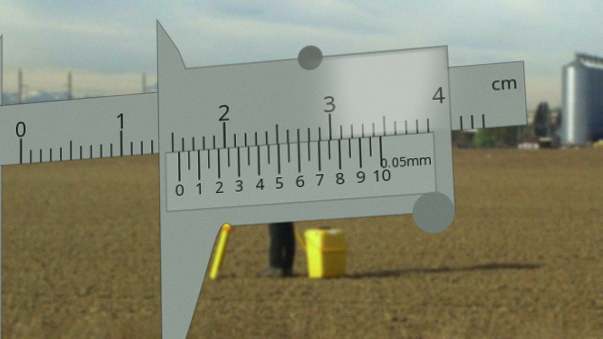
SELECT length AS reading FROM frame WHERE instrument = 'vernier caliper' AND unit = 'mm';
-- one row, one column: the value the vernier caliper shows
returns 15.6 mm
